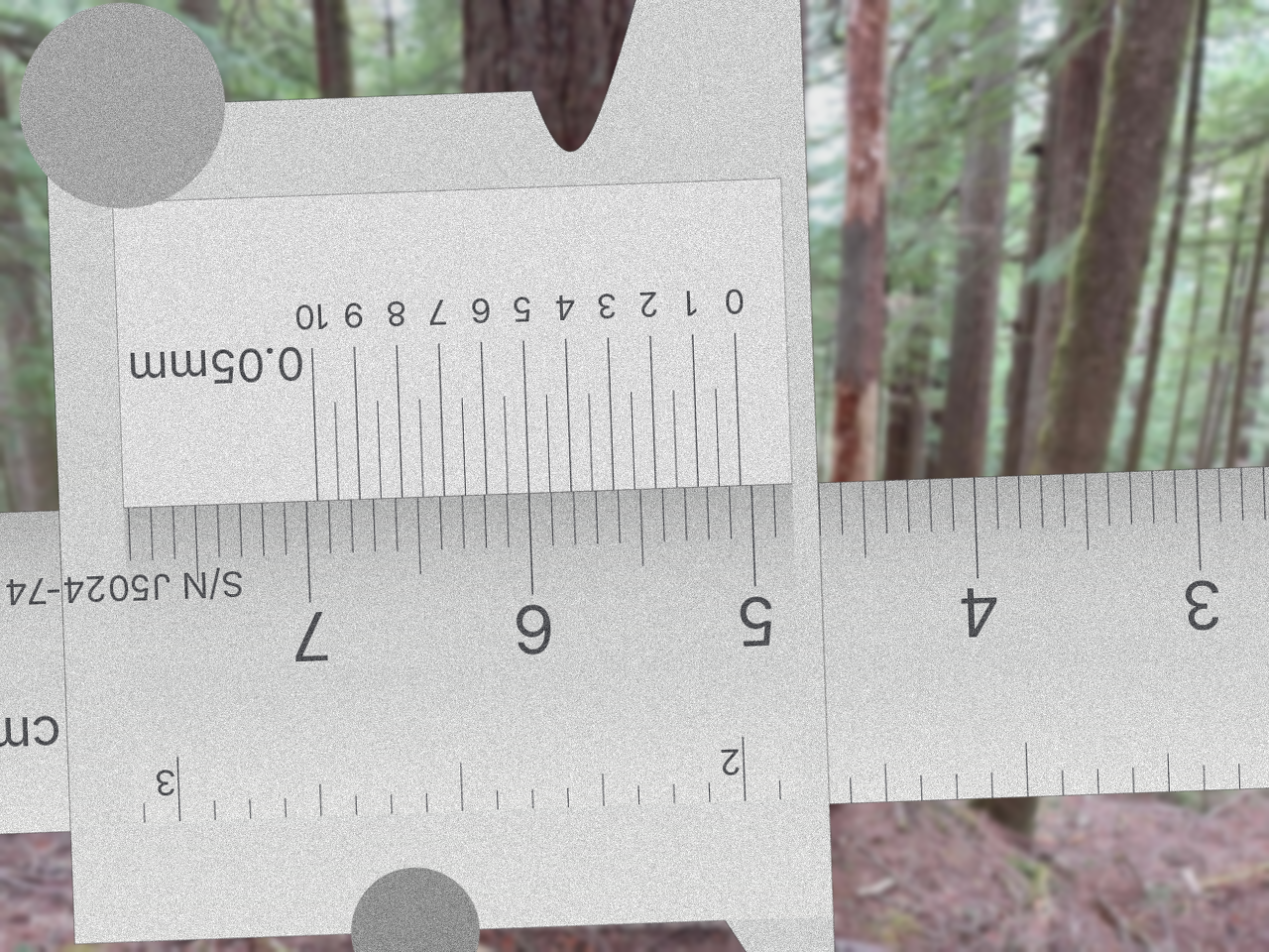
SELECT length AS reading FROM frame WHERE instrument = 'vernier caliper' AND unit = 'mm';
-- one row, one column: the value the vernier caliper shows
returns 50.50 mm
